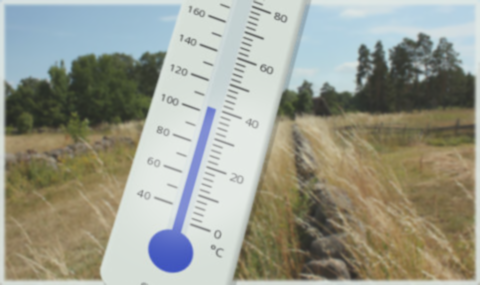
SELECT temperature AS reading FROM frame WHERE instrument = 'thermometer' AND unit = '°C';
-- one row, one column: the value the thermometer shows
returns 40 °C
